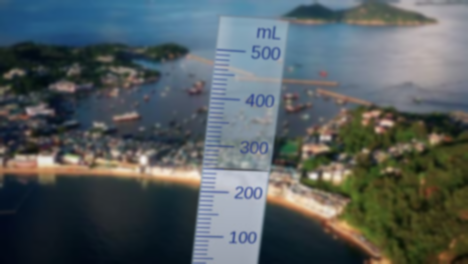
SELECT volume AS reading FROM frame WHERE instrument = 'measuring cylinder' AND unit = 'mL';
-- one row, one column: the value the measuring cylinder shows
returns 250 mL
